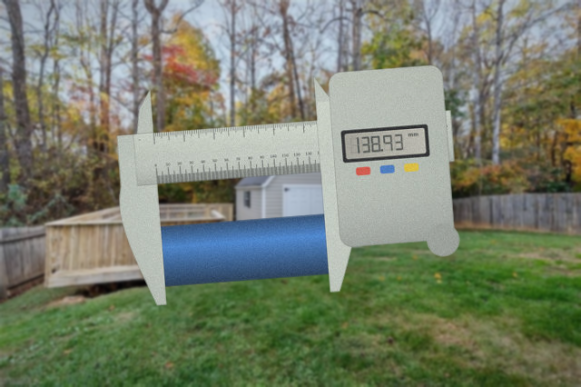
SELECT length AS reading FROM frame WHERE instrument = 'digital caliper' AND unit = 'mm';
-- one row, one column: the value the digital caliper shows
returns 138.93 mm
